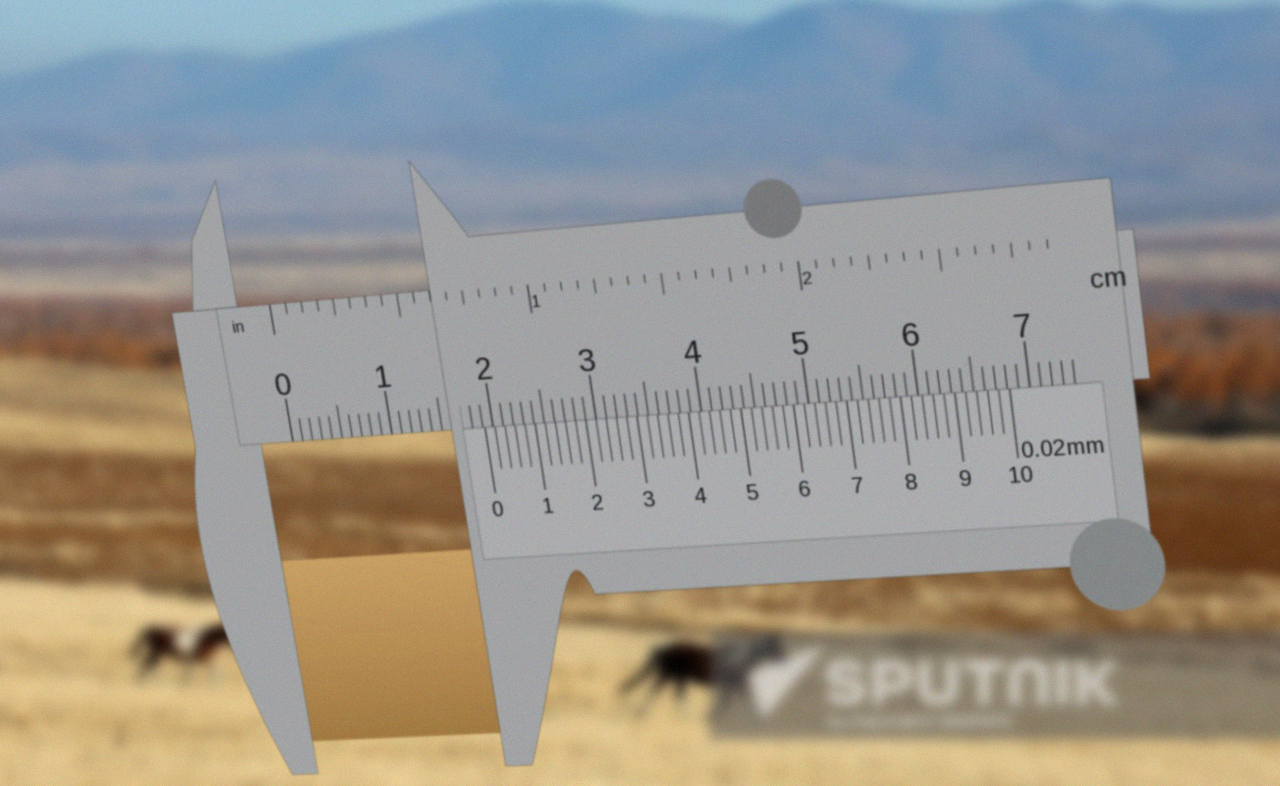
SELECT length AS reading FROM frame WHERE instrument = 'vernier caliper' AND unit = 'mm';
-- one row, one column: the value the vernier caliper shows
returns 19.2 mm
